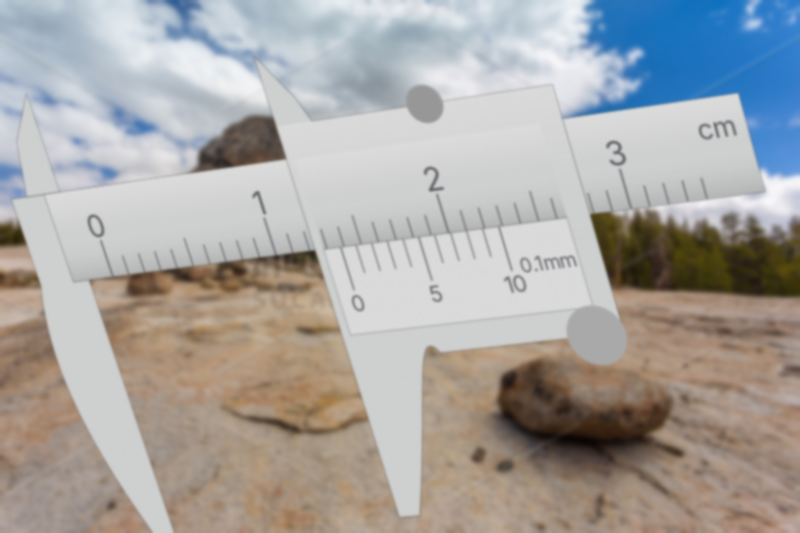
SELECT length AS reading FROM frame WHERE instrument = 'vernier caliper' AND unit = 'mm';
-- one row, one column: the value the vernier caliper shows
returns 13.8 mm
